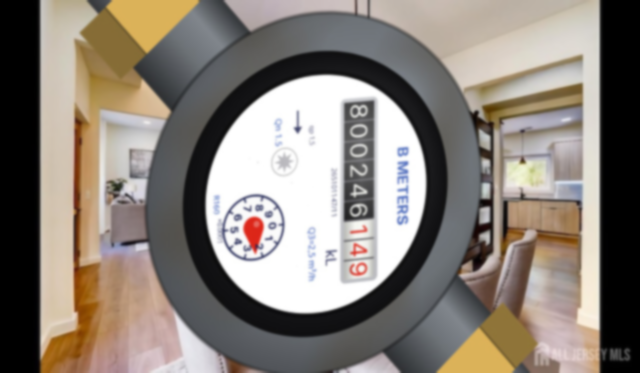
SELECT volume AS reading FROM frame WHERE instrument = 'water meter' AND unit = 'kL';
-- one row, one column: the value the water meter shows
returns 800246.1492 kL
